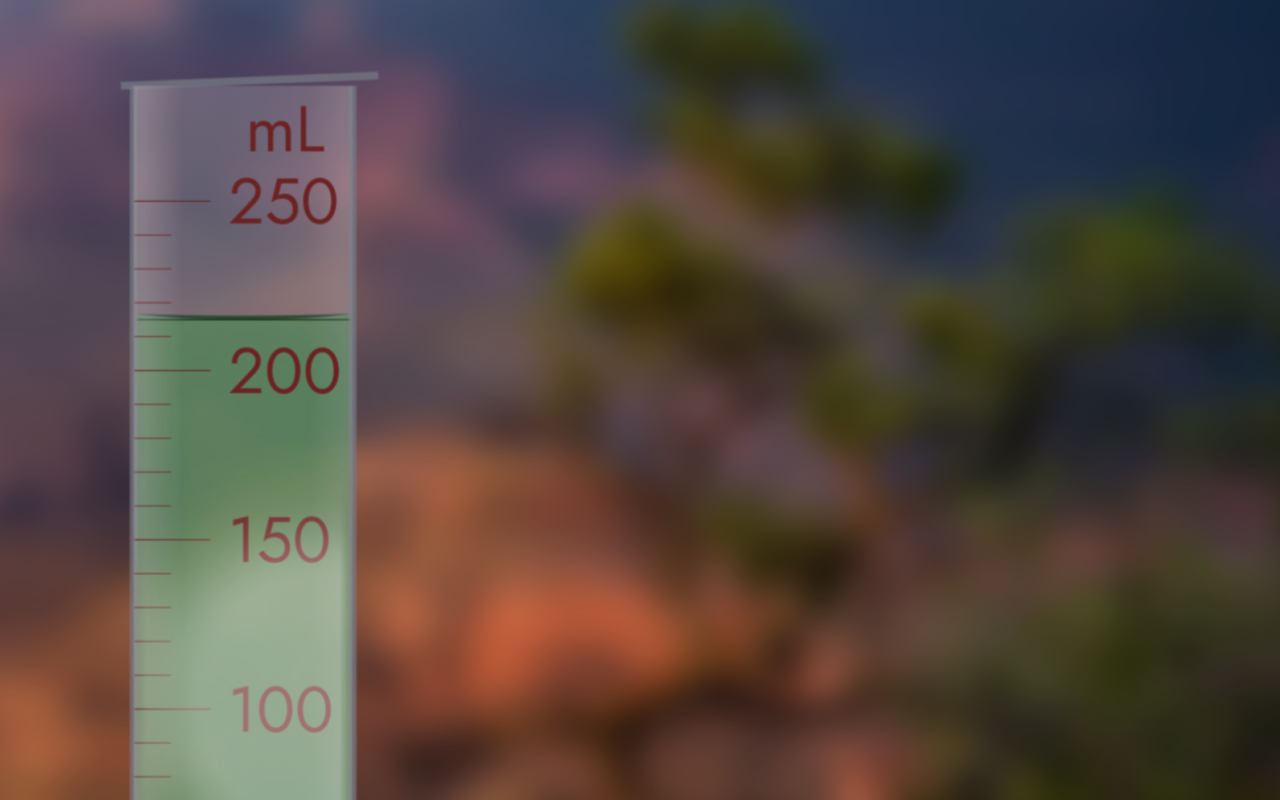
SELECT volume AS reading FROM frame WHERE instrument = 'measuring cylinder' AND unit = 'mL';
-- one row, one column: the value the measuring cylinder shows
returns 215 mL
